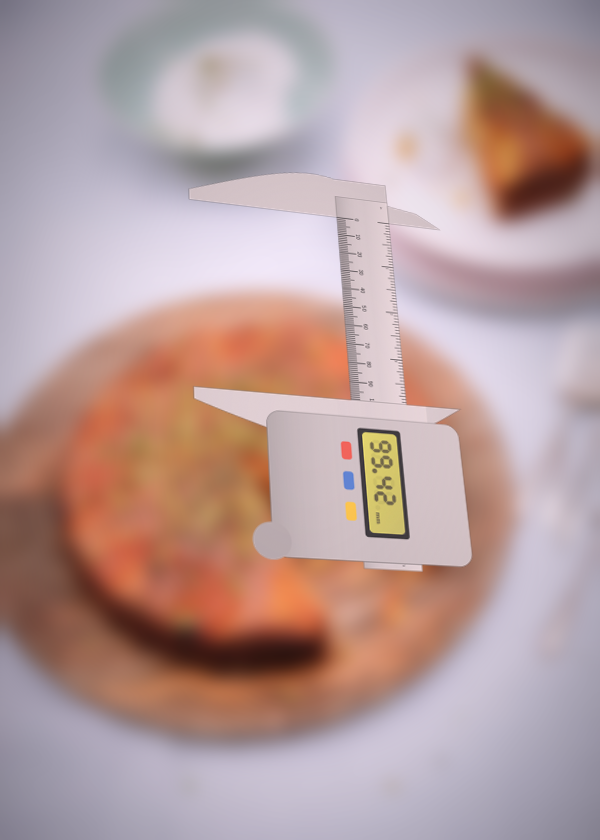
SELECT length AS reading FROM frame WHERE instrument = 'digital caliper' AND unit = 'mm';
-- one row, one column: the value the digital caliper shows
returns 99.42 mm
